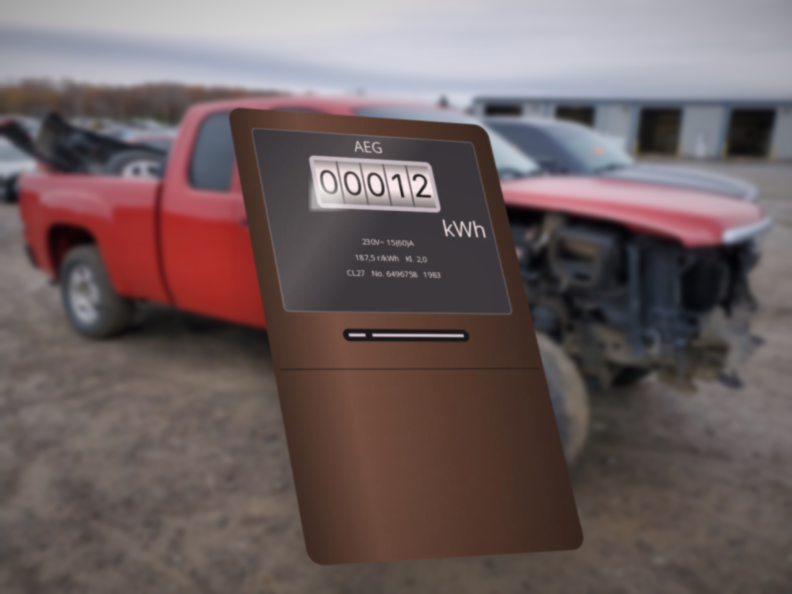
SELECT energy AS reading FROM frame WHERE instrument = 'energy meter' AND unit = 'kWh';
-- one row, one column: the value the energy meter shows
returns 12 kWh
